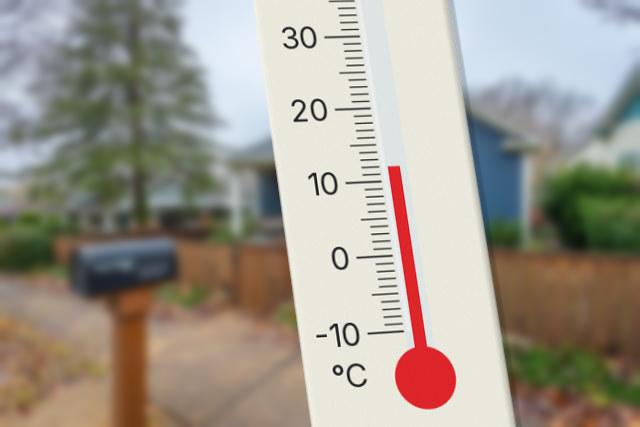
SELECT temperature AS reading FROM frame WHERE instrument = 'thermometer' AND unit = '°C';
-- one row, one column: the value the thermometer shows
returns 12 °C
